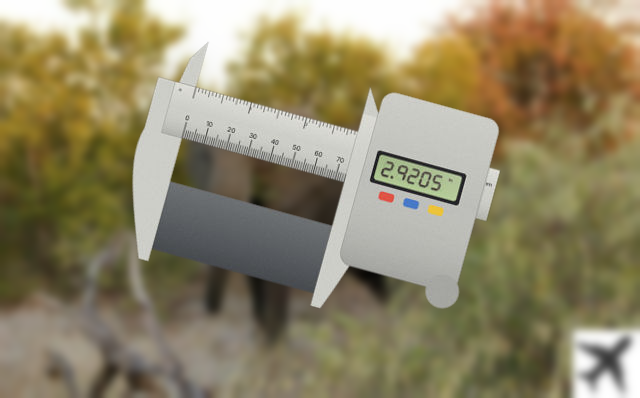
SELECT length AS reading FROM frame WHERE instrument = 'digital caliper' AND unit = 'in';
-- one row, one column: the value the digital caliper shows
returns 2.9205 in
